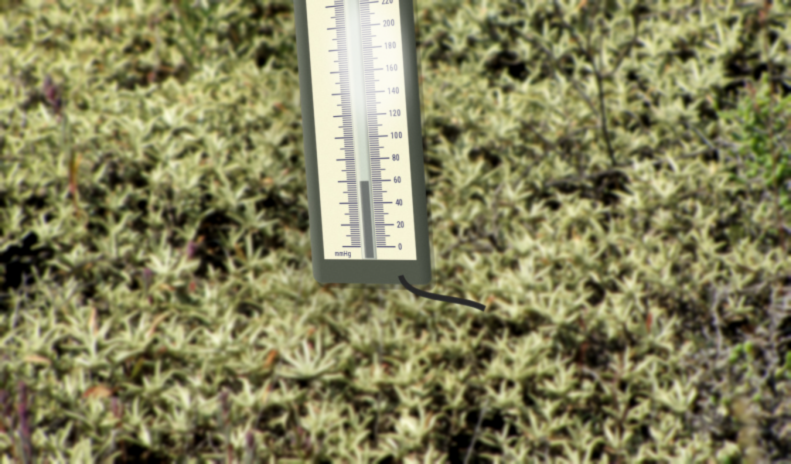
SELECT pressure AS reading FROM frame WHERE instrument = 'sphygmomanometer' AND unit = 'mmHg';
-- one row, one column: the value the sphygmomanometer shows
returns 60 mmHg
